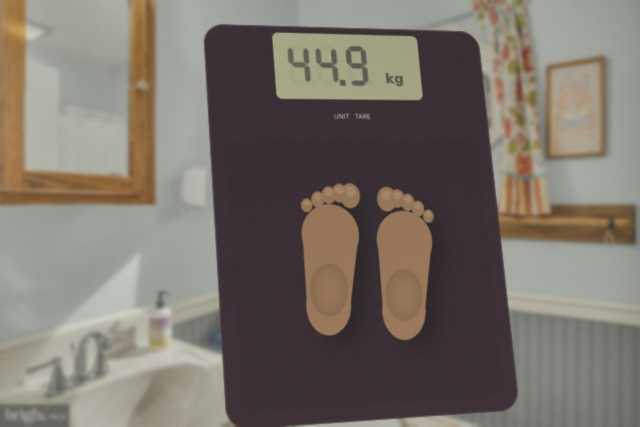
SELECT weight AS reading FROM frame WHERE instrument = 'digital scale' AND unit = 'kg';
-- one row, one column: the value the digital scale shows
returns 44.9 kg
